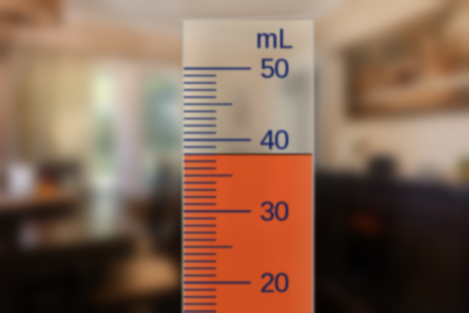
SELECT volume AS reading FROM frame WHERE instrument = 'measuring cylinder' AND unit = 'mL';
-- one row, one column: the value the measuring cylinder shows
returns 38 mL
